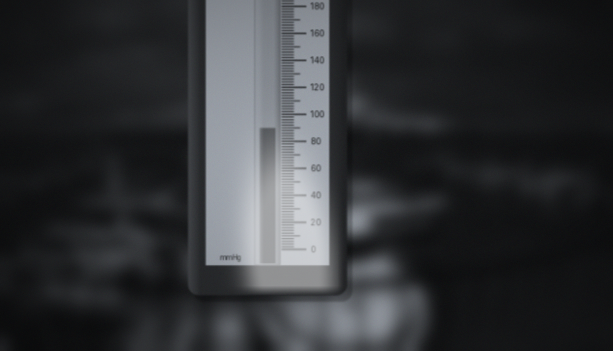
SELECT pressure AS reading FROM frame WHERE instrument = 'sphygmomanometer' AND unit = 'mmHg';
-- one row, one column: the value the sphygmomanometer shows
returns 90 mmHg
